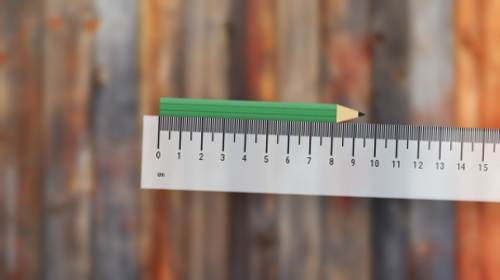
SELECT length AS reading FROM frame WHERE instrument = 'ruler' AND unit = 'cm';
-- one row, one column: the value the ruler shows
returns 9.5 cm
